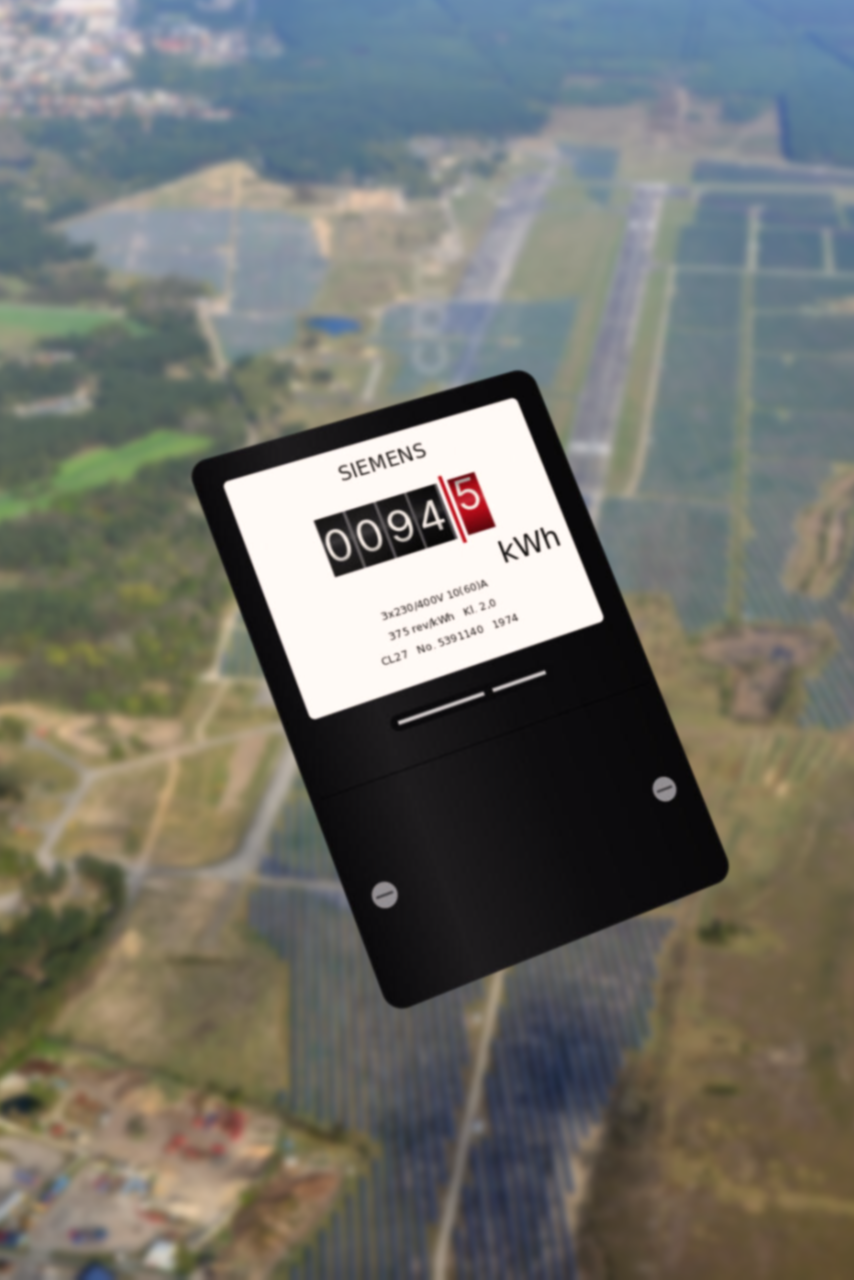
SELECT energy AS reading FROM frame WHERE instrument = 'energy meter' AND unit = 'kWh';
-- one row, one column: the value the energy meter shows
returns 94.5 kWh
